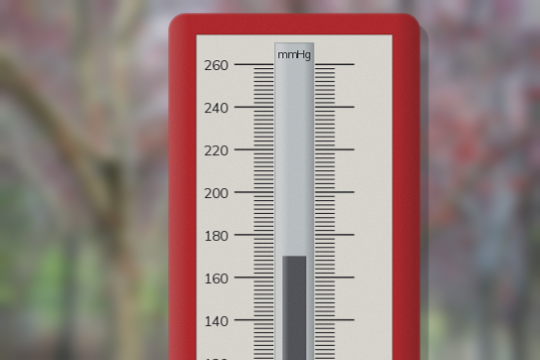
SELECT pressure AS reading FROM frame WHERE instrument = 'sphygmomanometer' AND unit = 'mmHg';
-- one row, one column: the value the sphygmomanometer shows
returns 170 mmHg
